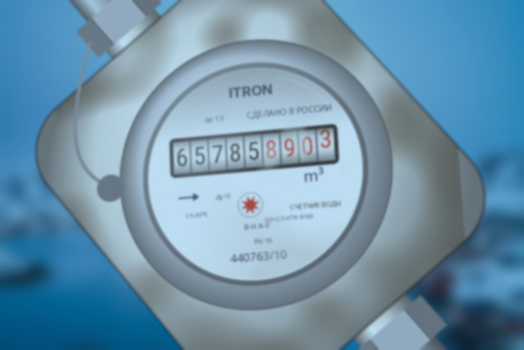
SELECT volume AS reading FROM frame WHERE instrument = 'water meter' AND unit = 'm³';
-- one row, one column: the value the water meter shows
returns 65785.8903 m³
